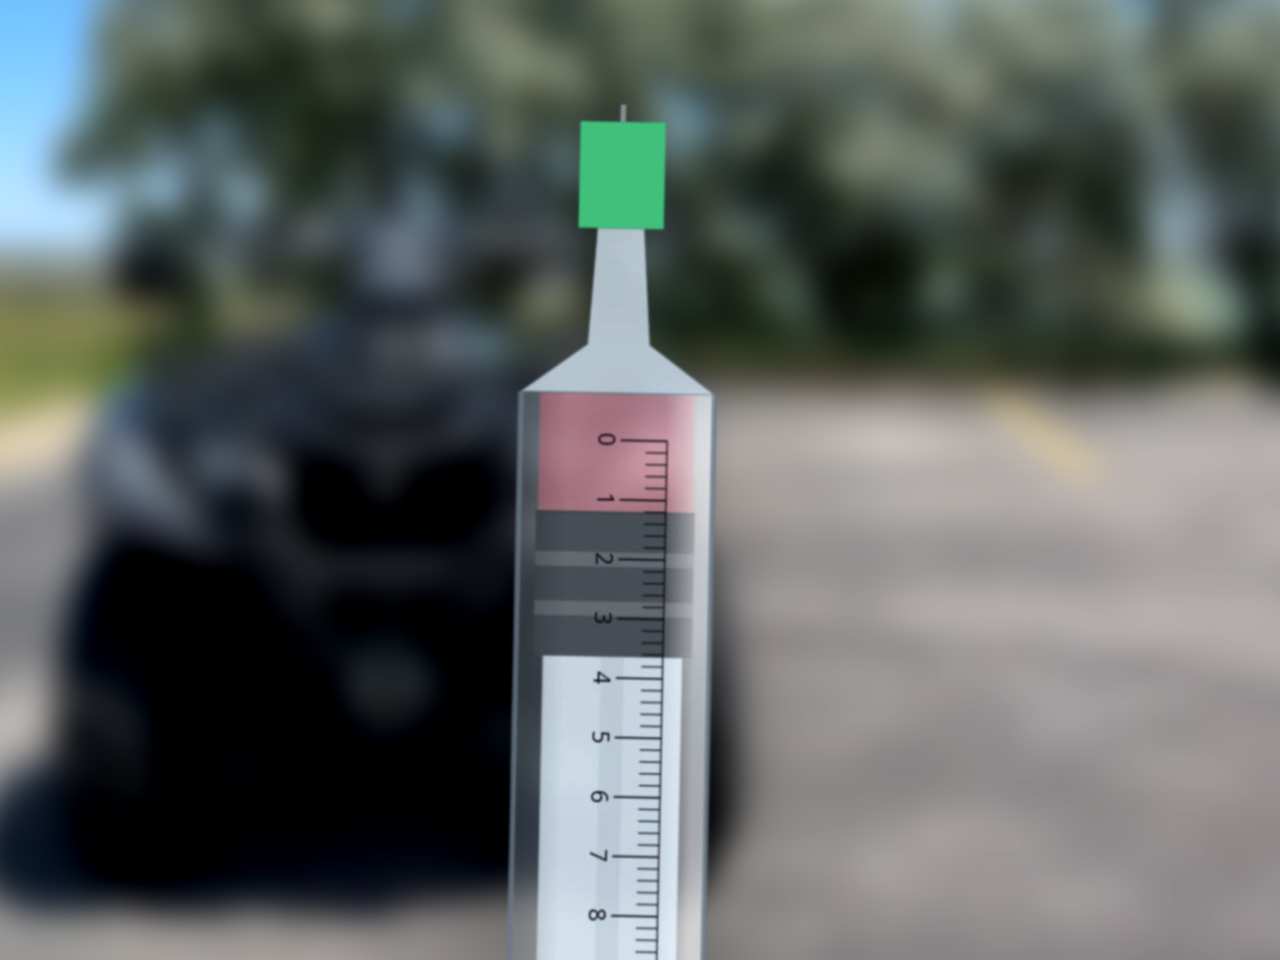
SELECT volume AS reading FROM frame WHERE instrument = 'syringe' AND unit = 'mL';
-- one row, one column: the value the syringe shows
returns 1.2 mL
